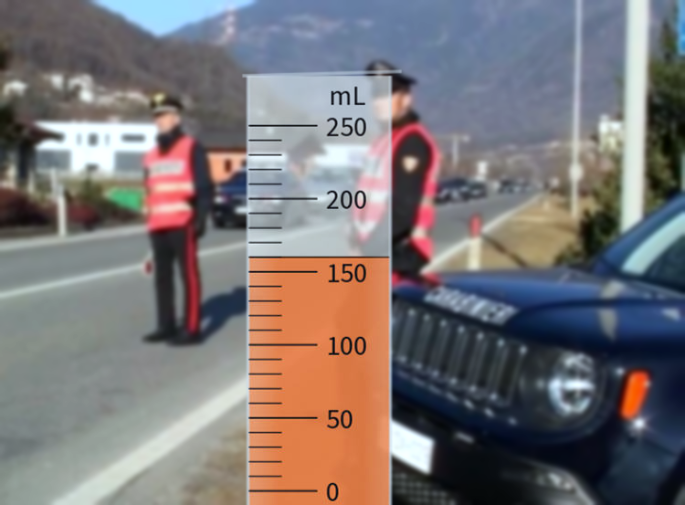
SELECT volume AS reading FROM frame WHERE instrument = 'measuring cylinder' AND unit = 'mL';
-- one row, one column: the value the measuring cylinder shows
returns 160 mL
